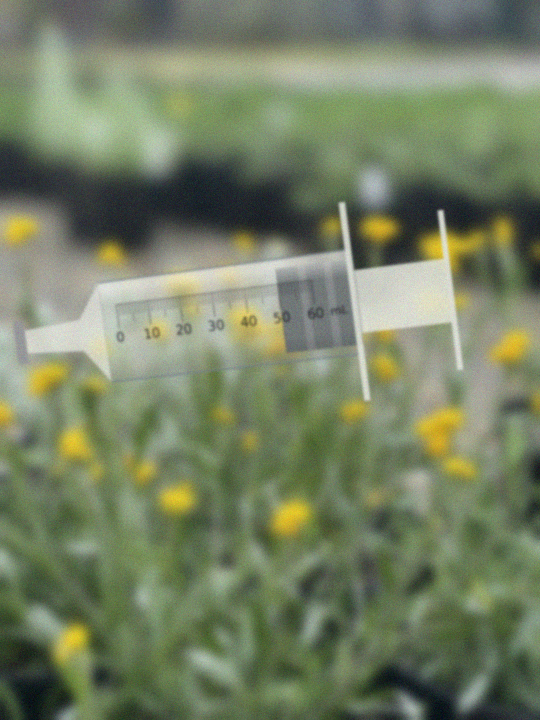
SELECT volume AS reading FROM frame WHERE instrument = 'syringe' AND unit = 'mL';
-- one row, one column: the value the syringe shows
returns 50 mL
